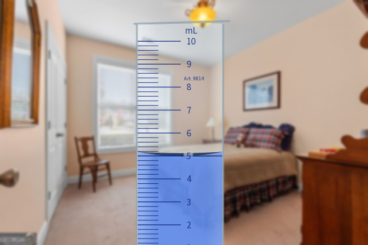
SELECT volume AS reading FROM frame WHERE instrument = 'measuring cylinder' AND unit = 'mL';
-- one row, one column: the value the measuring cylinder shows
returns 5 mL
